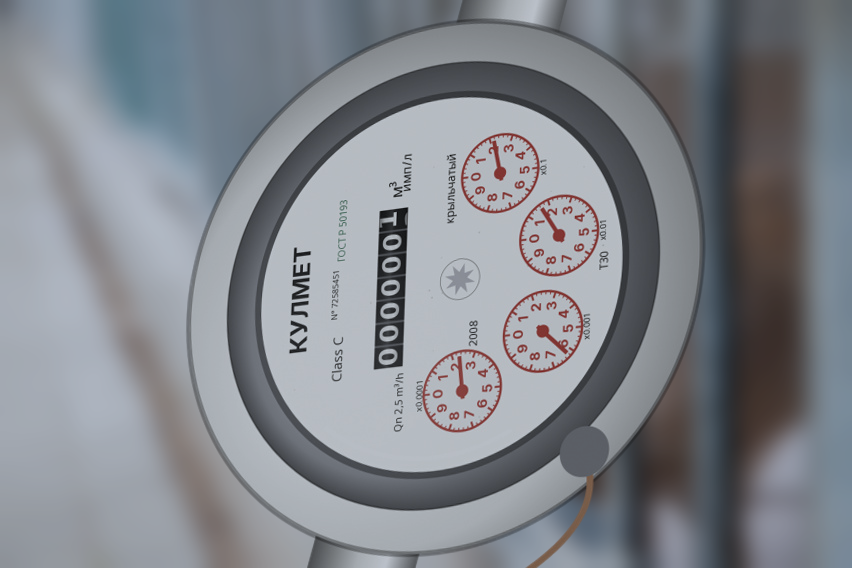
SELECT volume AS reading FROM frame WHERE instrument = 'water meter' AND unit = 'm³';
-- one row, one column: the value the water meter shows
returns 1.2162 m³
